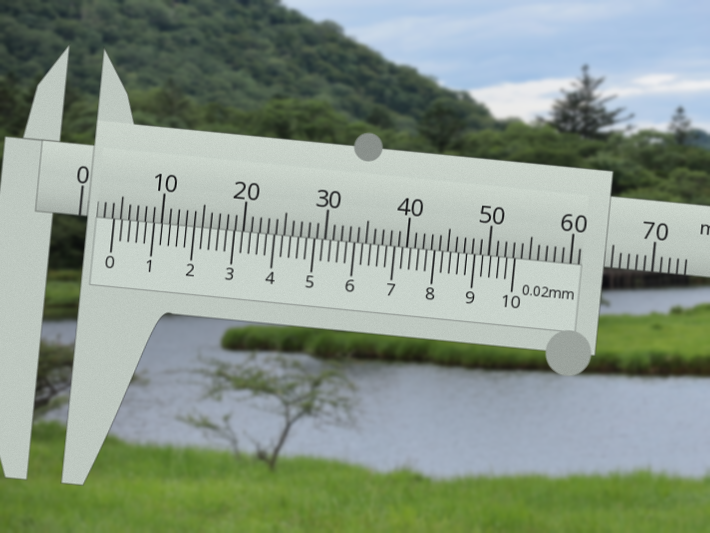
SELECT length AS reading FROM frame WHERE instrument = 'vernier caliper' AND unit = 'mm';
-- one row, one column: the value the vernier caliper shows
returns 4.2 mm
